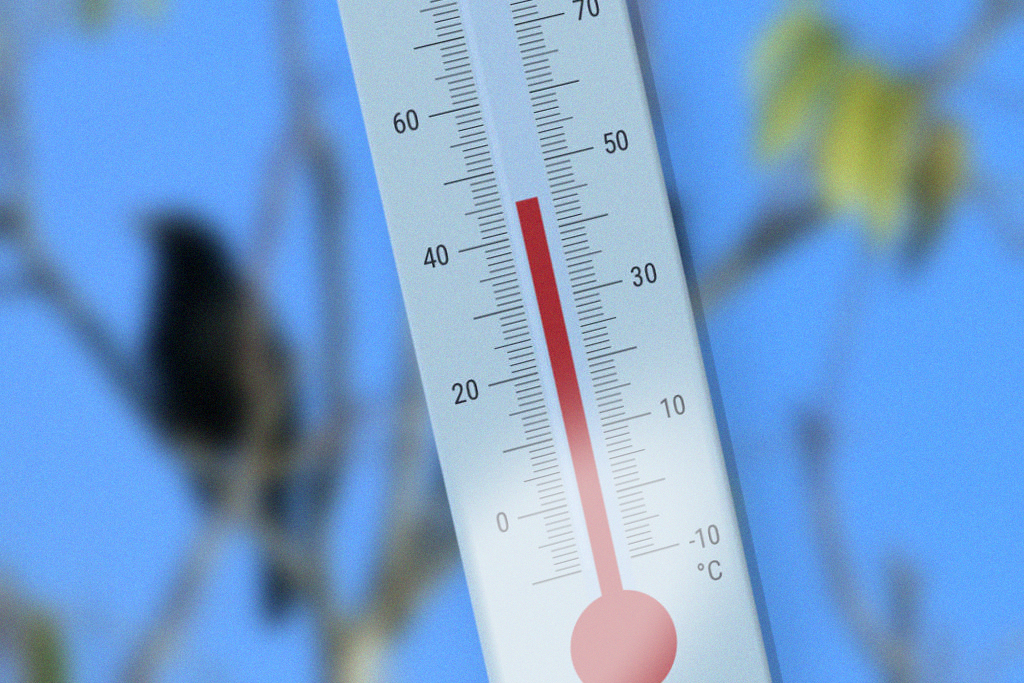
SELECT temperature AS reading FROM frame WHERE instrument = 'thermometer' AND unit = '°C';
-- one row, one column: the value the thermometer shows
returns 45 °C
